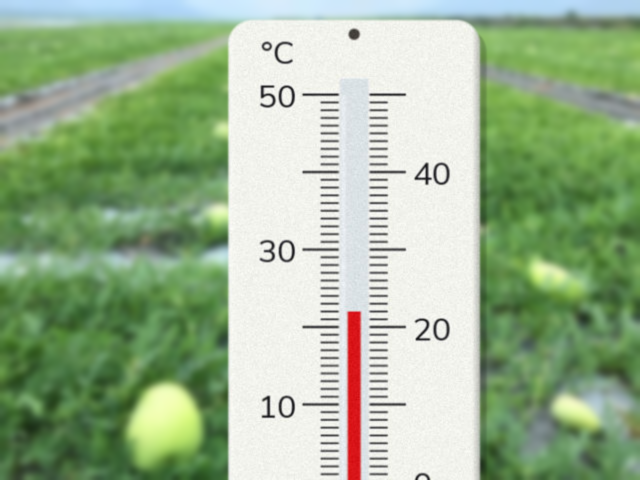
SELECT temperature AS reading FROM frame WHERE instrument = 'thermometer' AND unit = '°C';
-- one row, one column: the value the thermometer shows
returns 22 °C
